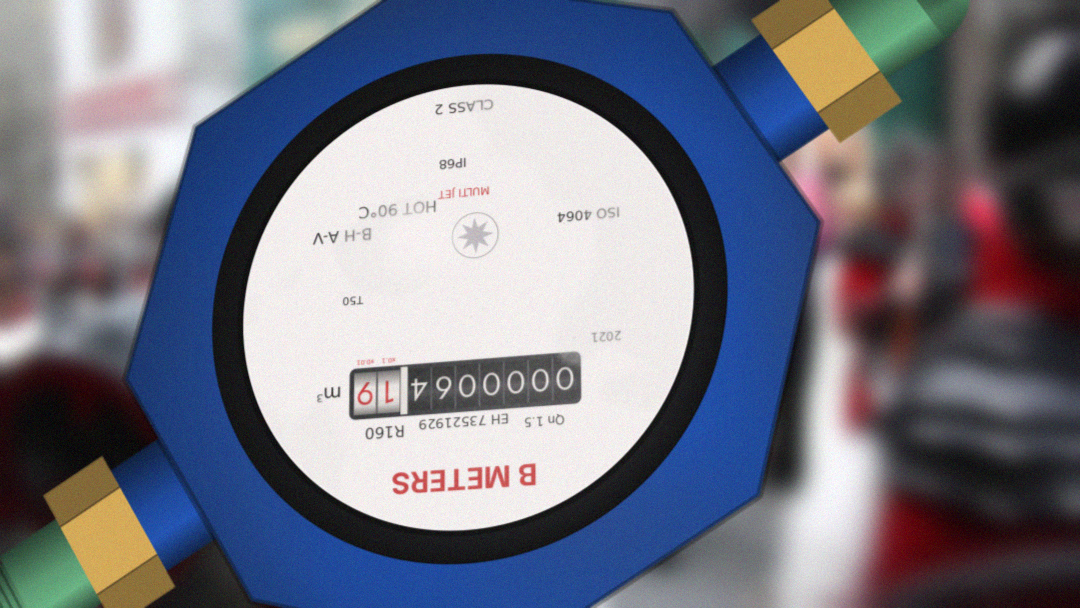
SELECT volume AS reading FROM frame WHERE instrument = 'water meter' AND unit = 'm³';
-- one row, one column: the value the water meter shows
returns 64.19 m³
